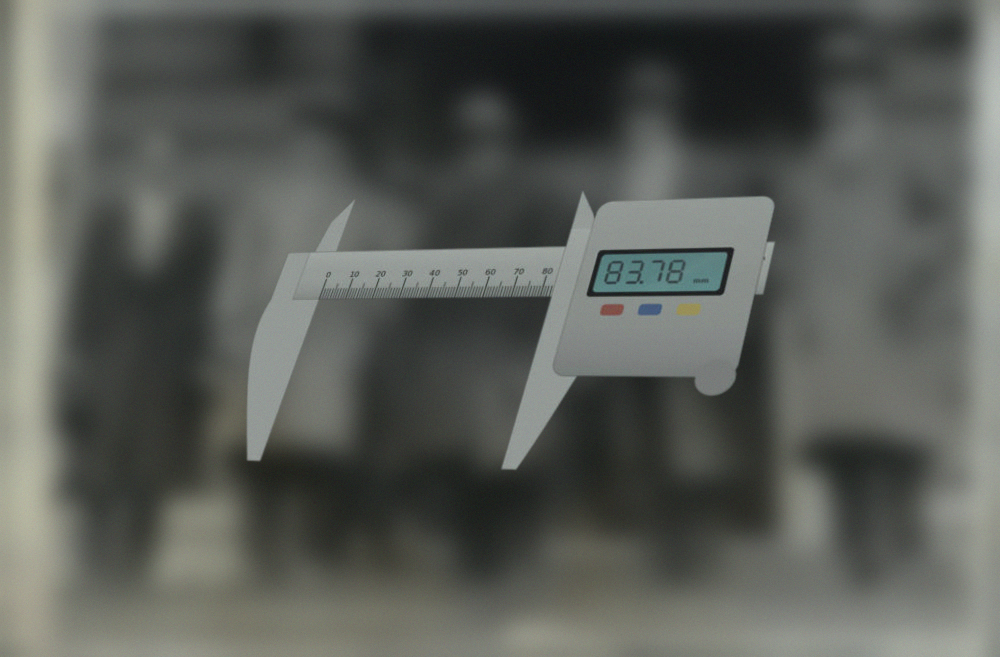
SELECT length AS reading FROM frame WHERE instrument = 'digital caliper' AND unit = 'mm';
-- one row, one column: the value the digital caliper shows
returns 83.78 mm
